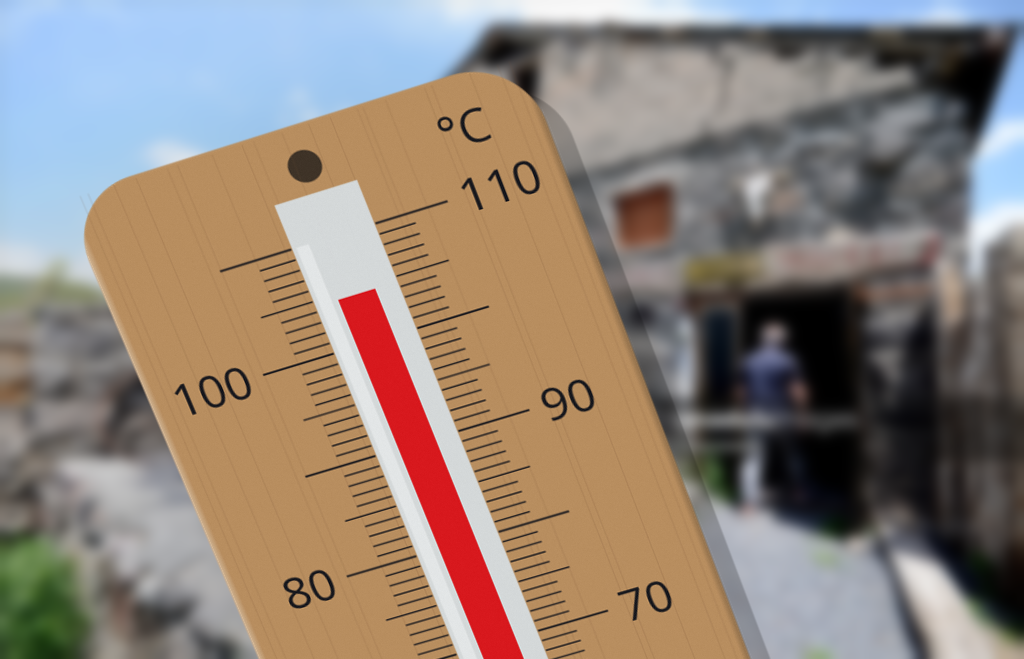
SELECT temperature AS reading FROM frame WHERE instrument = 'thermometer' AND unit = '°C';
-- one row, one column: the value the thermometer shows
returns 104.5 °C
